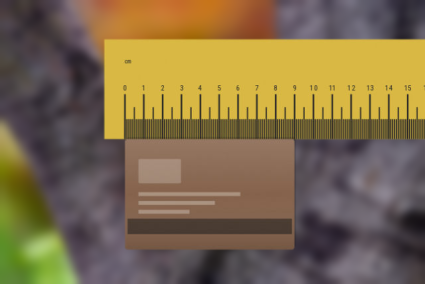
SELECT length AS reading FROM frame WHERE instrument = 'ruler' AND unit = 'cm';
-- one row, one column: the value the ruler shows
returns 9 cm
